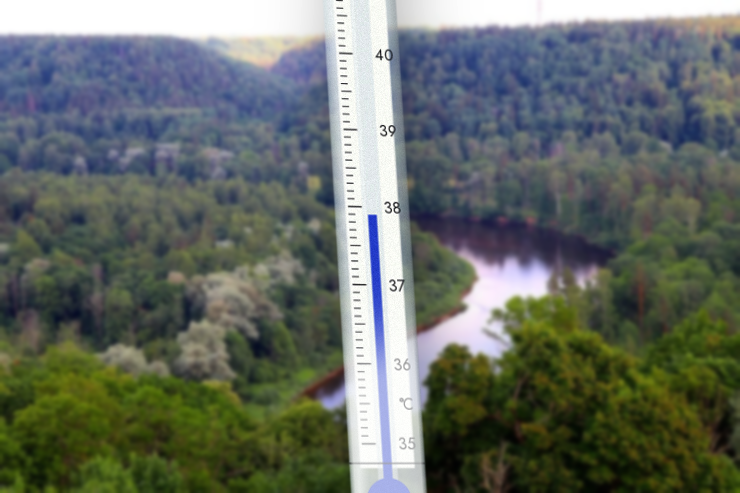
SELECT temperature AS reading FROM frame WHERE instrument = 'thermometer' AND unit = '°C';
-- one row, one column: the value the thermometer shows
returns 37.9 °C
